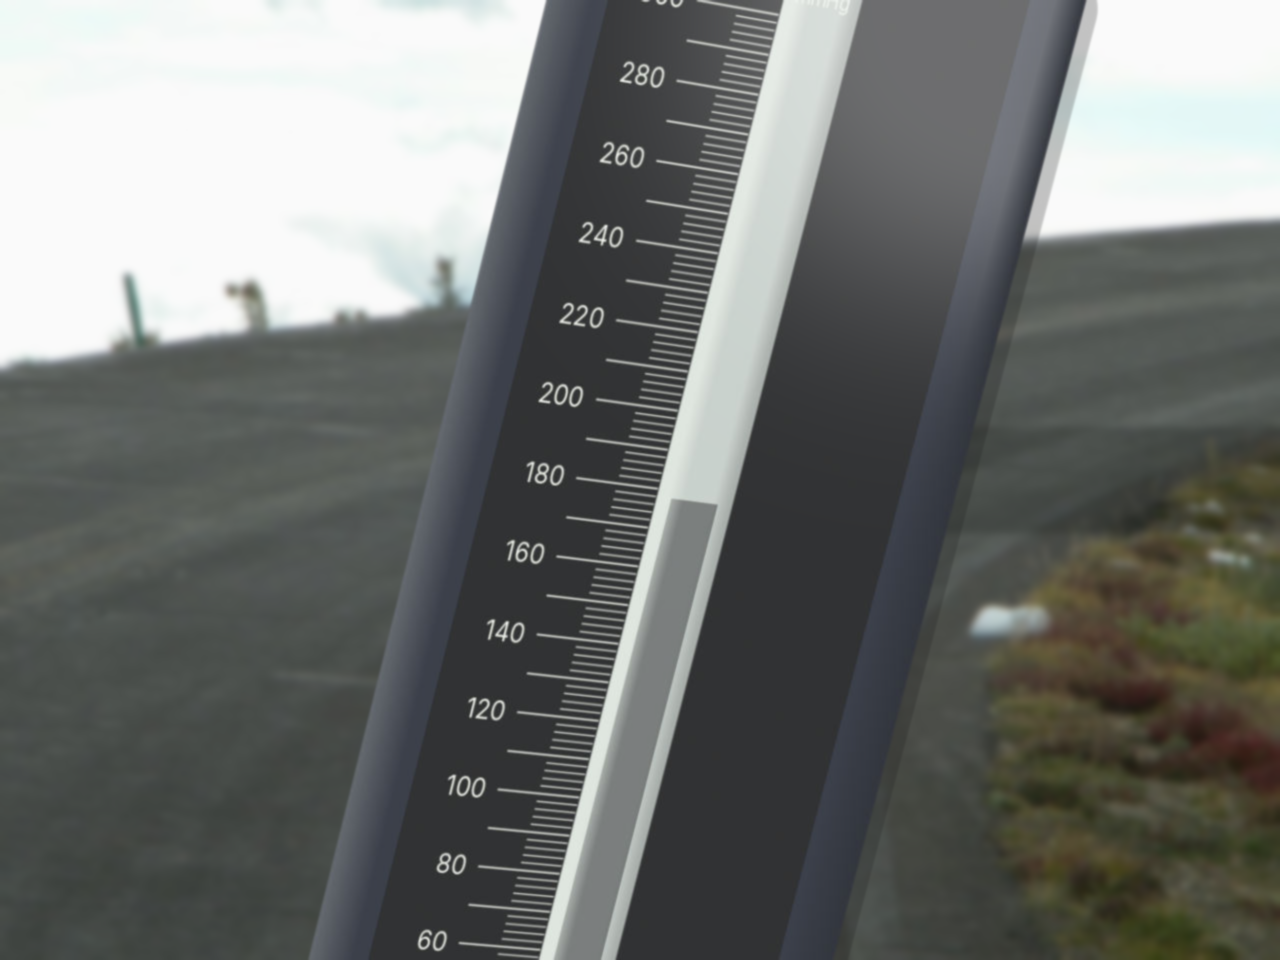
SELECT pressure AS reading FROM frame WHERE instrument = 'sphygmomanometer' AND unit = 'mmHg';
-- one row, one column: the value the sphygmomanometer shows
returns 178 mmHg
